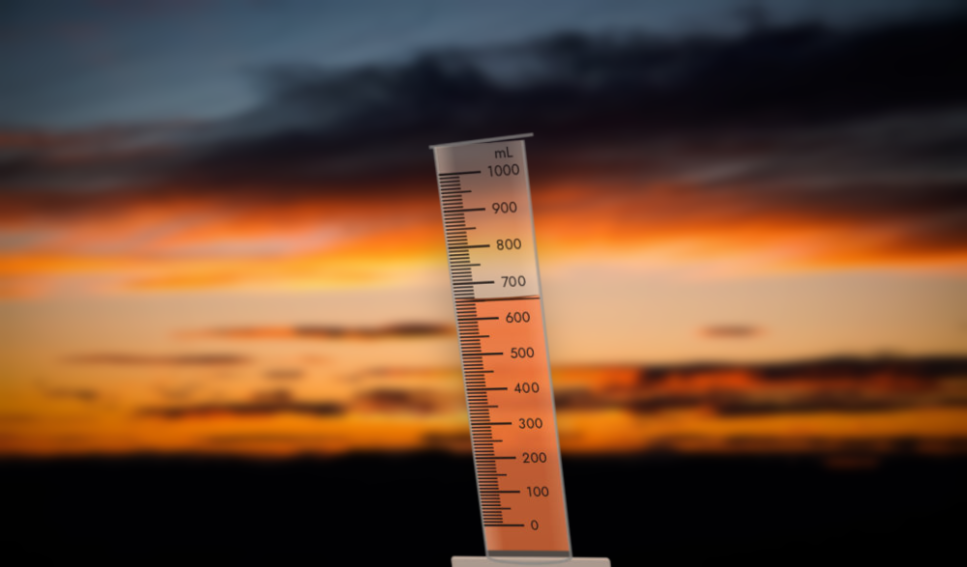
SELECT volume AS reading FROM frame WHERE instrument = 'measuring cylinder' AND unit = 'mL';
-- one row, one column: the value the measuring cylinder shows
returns 650 mL
